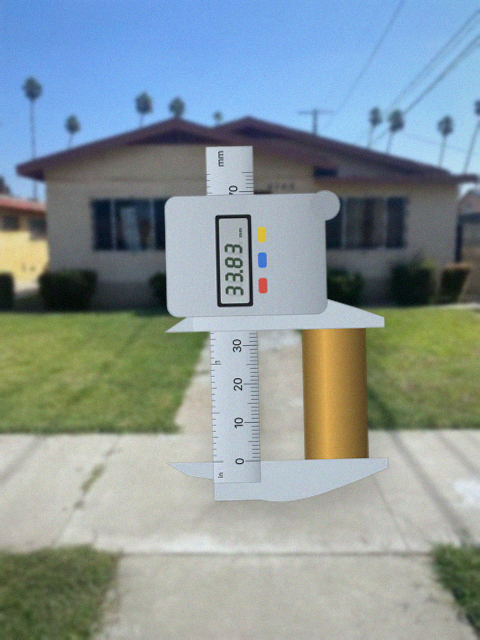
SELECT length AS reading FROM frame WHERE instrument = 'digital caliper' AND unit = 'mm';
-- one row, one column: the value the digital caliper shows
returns 33.83 mm
